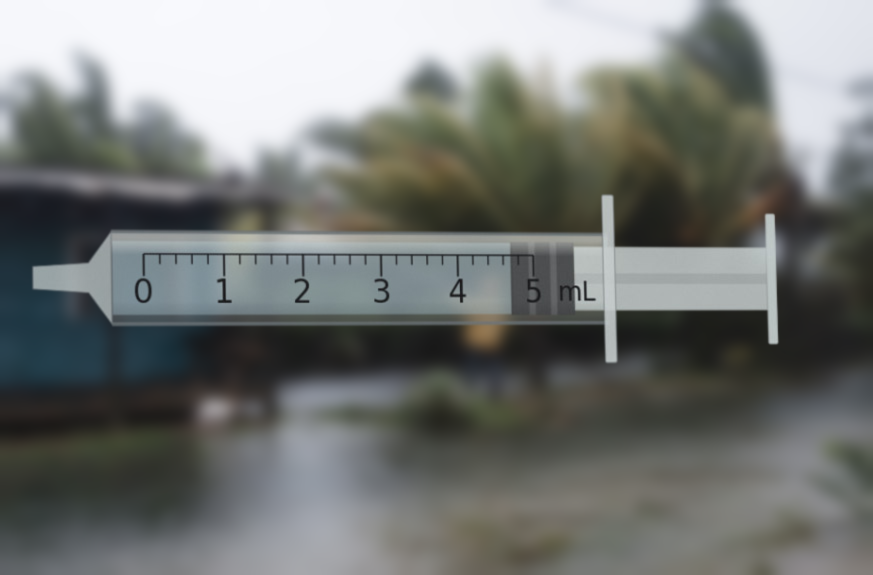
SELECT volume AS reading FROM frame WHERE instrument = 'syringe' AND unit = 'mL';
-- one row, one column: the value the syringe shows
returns 4.7 mL
